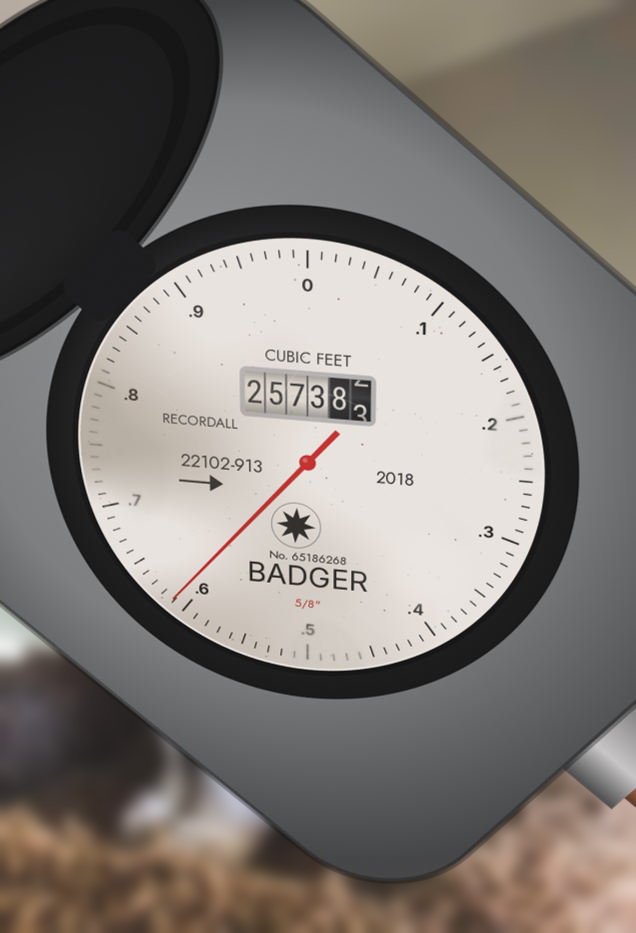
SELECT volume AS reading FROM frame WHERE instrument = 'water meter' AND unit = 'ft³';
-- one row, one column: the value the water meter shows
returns 257382.61 ft³
